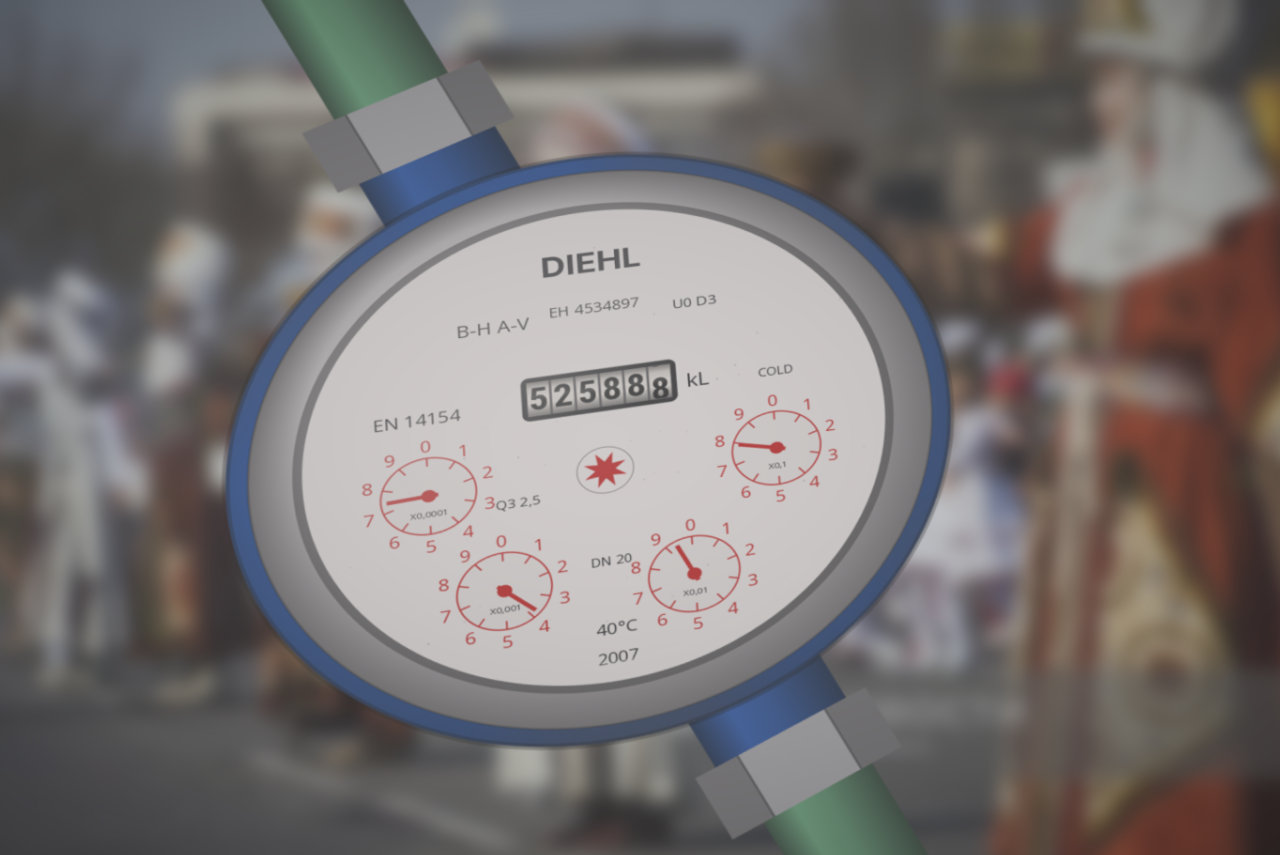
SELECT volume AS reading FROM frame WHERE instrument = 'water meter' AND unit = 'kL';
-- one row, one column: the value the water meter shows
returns 525887.7937 kL
